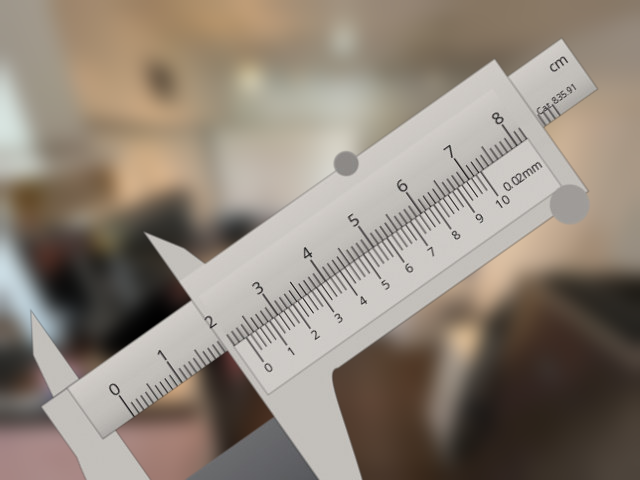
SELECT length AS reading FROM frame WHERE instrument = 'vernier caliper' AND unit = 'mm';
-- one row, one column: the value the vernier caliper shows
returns 23.4 mm
